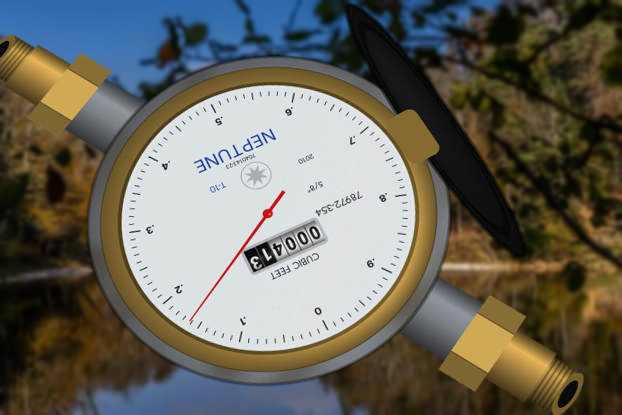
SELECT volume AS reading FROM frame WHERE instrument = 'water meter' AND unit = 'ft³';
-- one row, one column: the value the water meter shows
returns 413.16 ft³
